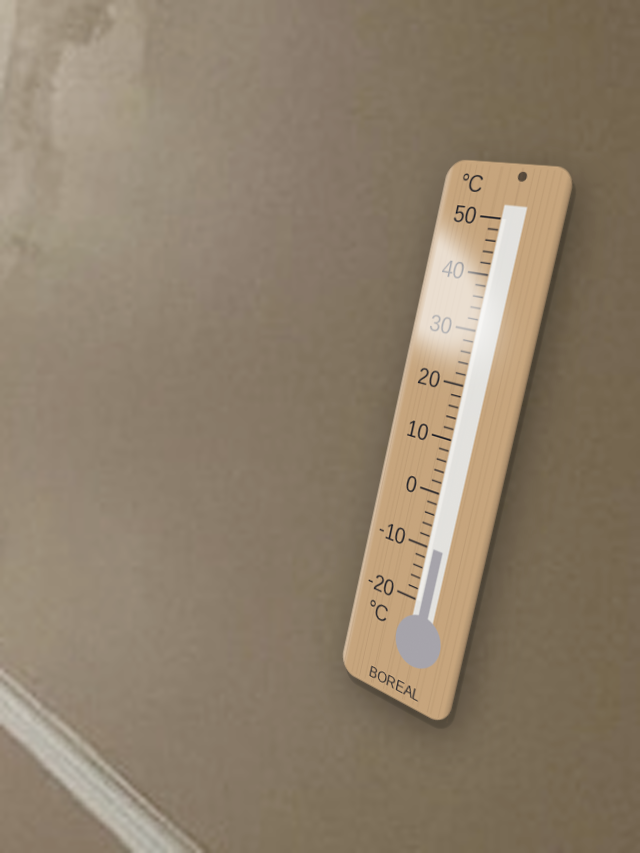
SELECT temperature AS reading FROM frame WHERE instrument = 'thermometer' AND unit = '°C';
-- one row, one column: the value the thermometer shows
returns -10 °C
